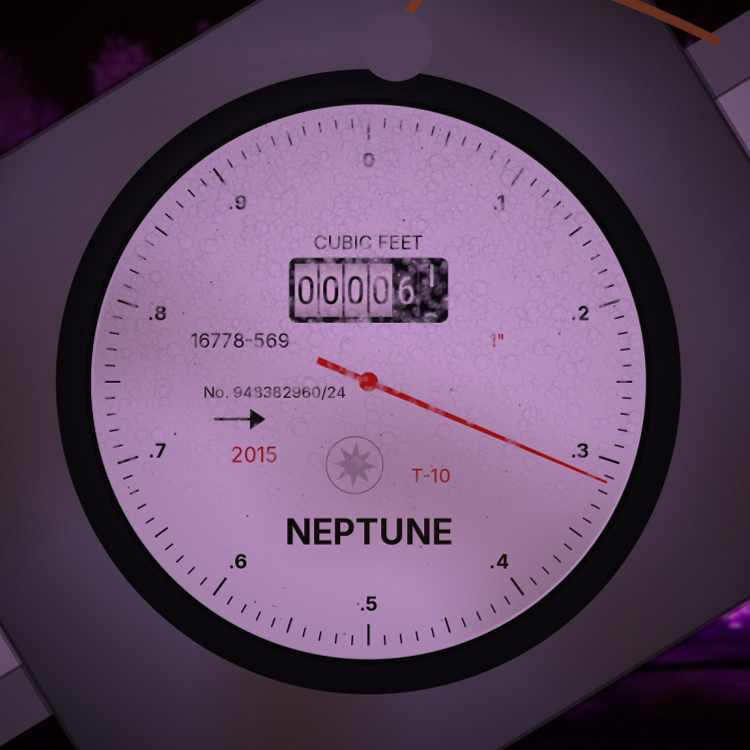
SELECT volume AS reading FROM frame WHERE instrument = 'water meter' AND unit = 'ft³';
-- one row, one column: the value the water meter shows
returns 61.31 ft³
